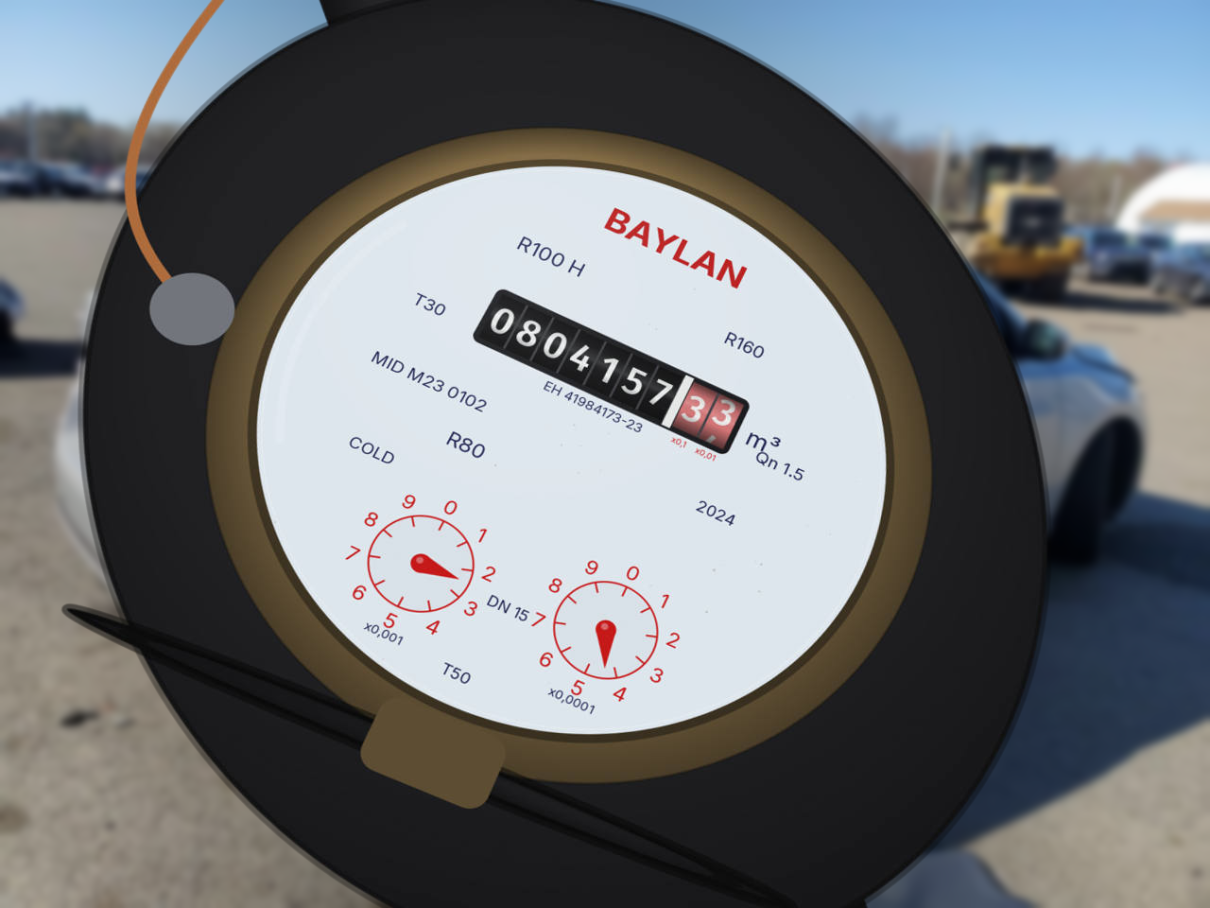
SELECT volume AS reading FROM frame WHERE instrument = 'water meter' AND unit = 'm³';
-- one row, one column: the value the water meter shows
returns 804157.3324 m³
